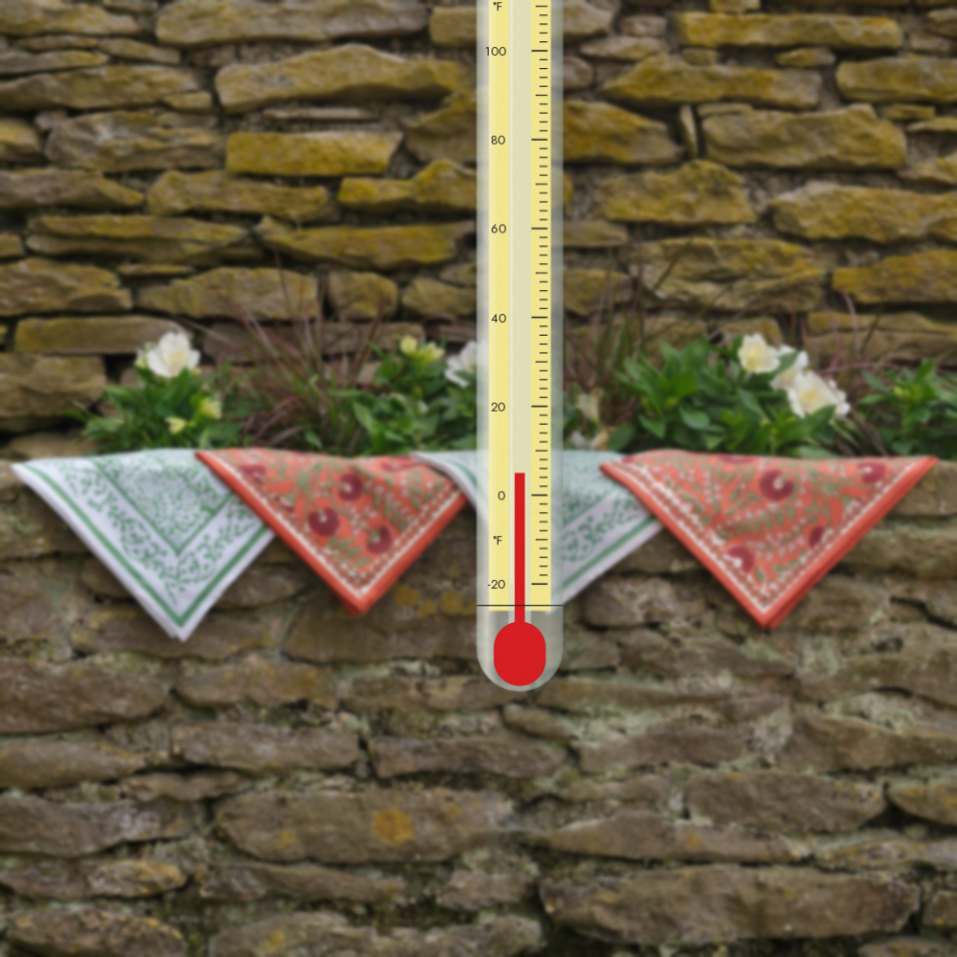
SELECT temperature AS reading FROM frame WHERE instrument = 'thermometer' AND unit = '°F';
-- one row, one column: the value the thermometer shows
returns 5 °F
